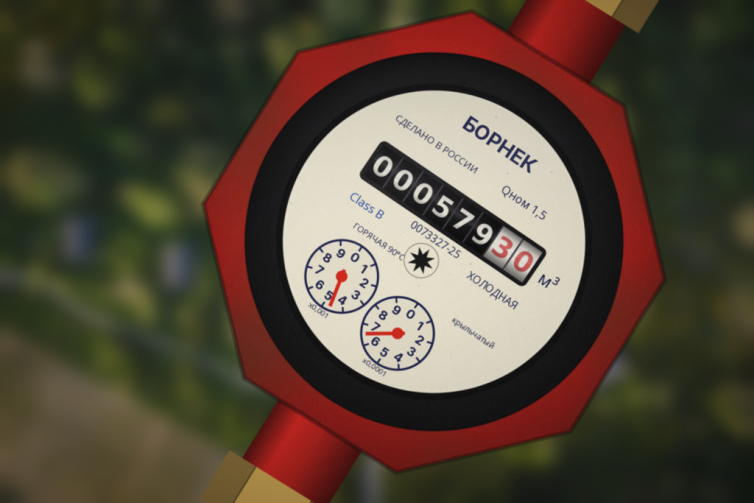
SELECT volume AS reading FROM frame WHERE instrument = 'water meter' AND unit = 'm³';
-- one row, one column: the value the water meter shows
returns 579.3046 m³
